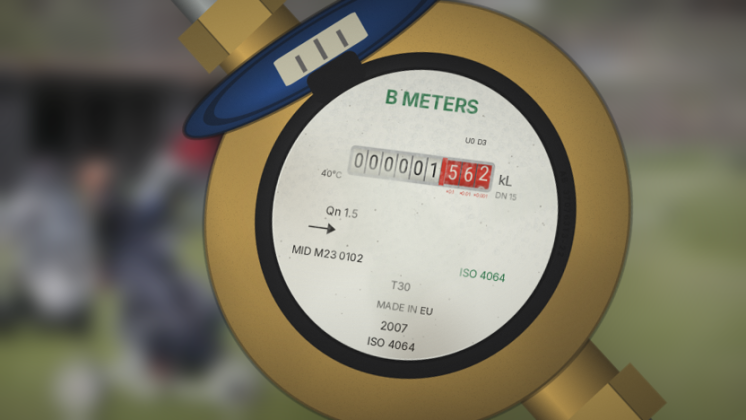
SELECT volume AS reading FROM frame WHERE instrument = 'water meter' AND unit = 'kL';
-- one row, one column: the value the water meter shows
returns 1.562 kL
